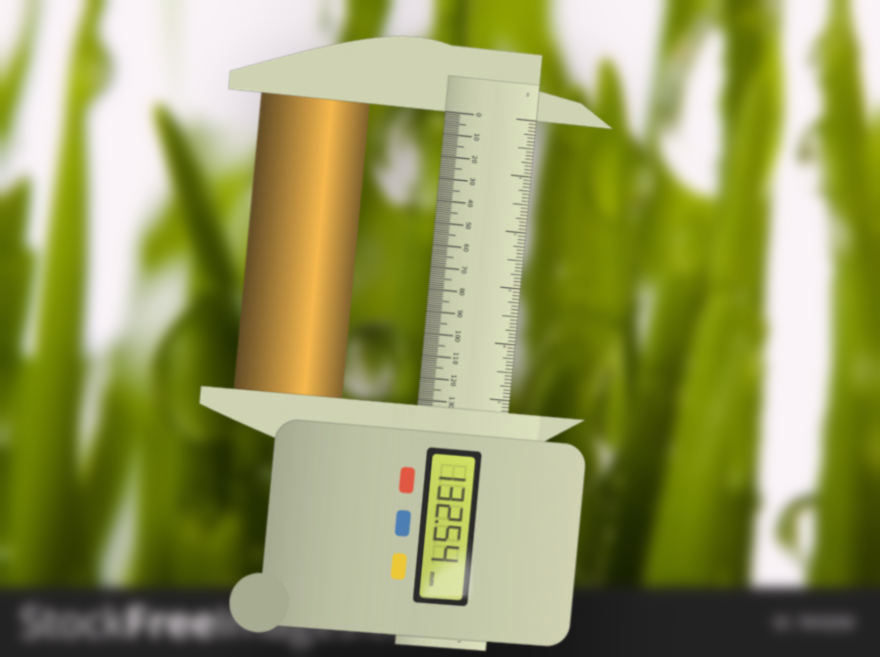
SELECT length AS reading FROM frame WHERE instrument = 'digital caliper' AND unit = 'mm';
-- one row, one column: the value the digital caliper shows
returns 132.54 mm
